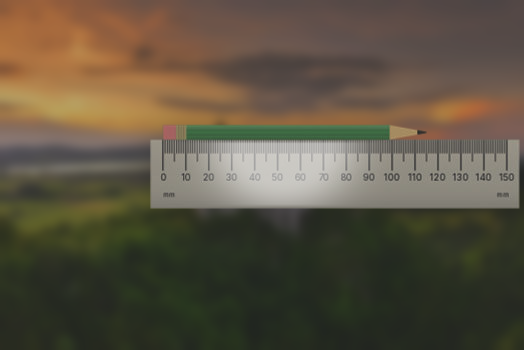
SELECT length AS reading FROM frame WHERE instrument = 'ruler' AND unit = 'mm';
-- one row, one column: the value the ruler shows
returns 115 mm
